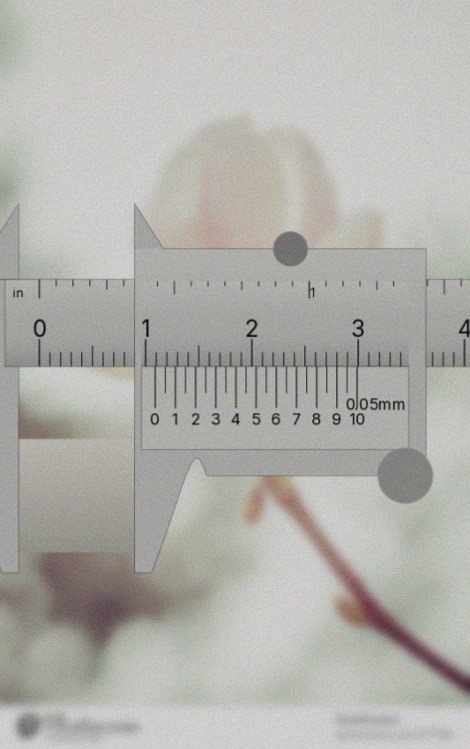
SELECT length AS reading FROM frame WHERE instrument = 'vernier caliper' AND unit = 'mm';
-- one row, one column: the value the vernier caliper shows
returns 10.9 mm
